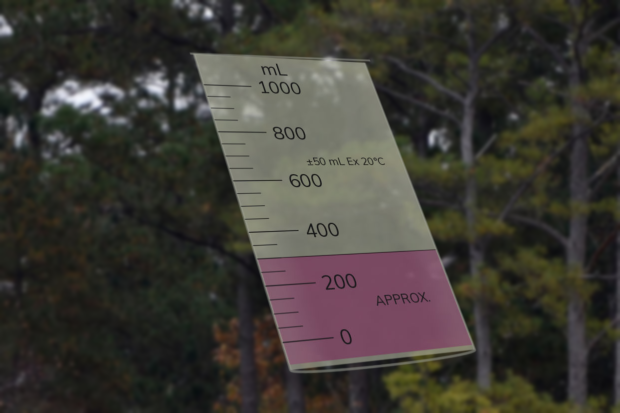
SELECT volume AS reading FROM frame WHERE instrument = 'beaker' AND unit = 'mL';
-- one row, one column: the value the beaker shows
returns 300 mL
